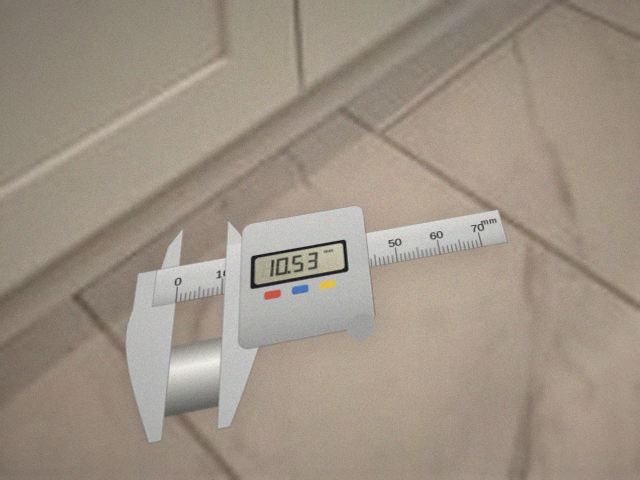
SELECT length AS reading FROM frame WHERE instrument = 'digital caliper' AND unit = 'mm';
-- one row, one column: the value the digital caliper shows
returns 10.53 mm
